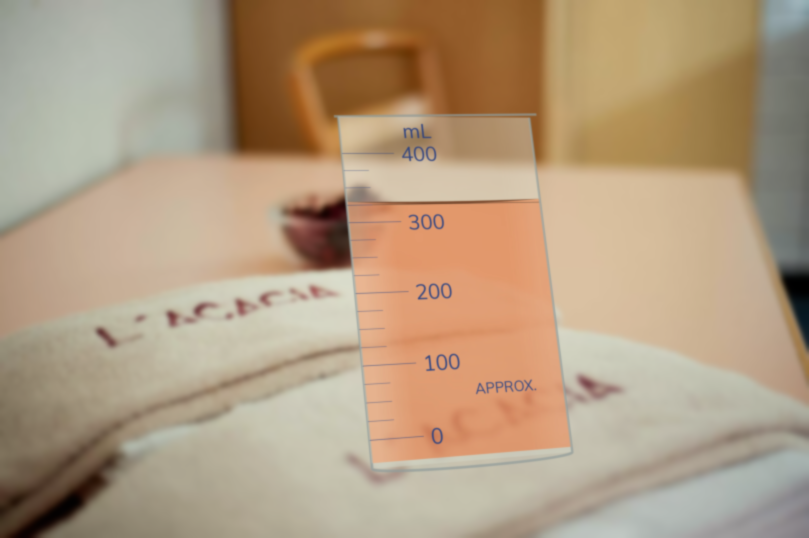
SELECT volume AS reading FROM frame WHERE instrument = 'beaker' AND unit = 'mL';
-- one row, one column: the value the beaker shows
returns 325 mL
